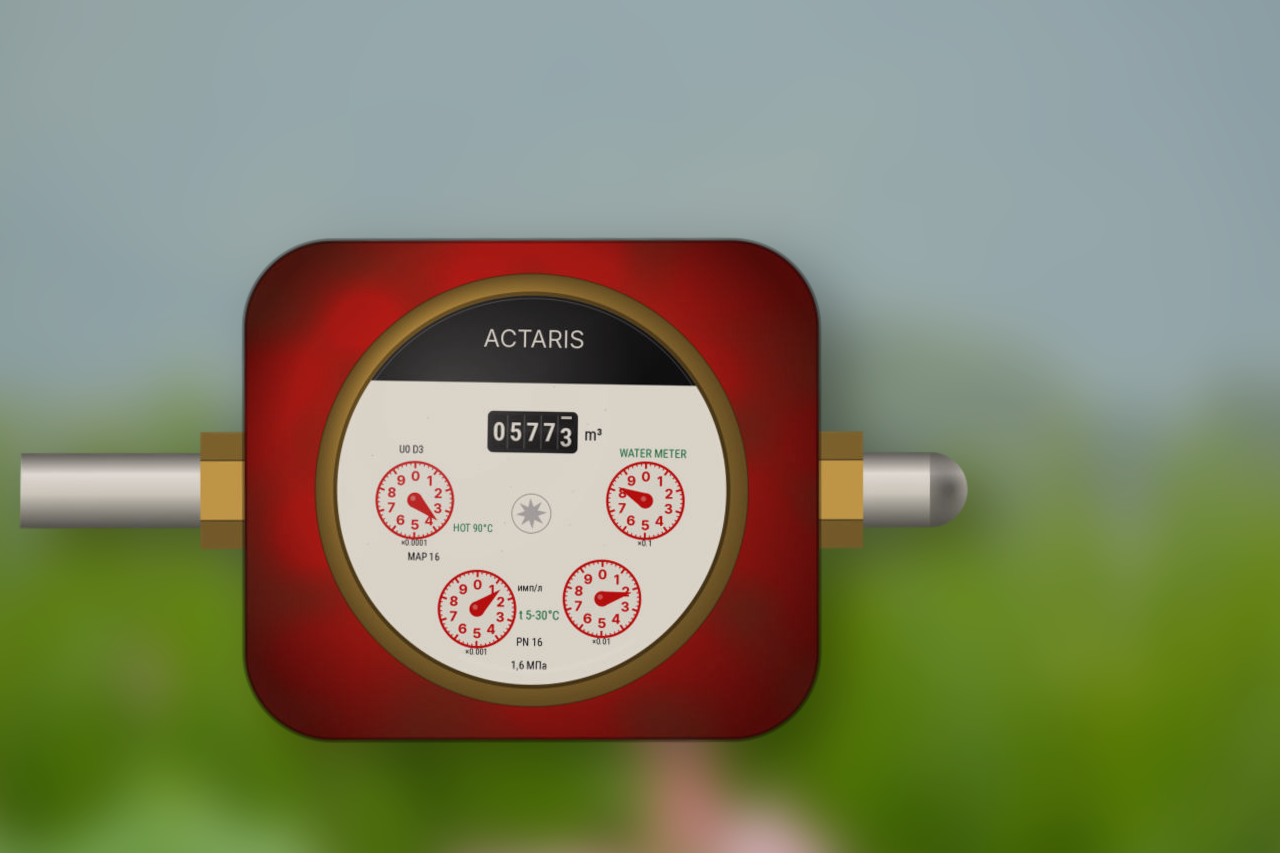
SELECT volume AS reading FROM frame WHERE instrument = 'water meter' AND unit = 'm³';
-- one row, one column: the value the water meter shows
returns 5772.8213 m³
